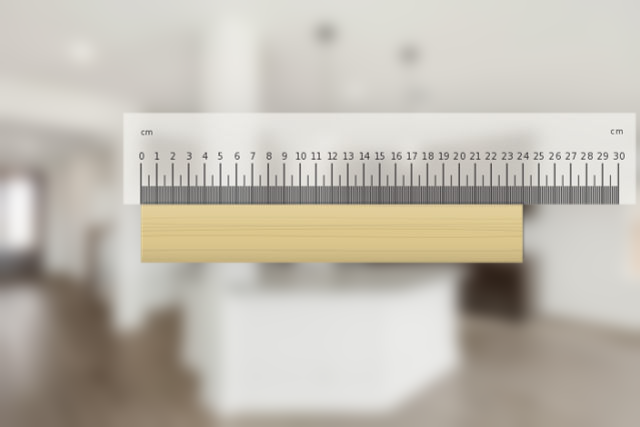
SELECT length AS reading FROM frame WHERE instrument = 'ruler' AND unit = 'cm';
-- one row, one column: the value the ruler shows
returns 24 cm
